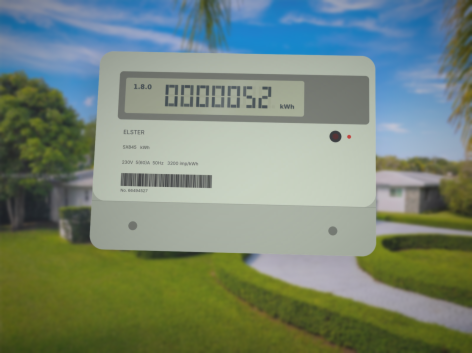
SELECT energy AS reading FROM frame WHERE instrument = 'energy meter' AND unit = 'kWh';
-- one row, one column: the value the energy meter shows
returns 52 kWh
